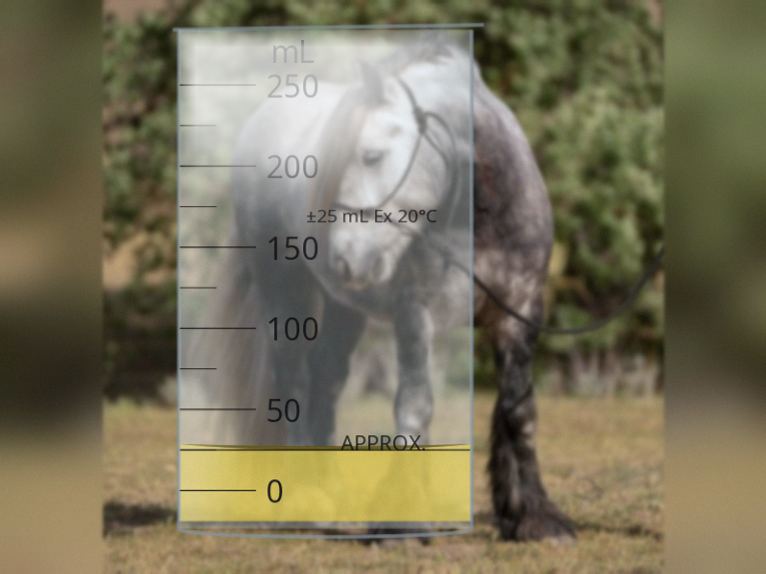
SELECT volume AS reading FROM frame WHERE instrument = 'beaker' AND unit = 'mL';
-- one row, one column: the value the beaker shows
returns 25 mL
